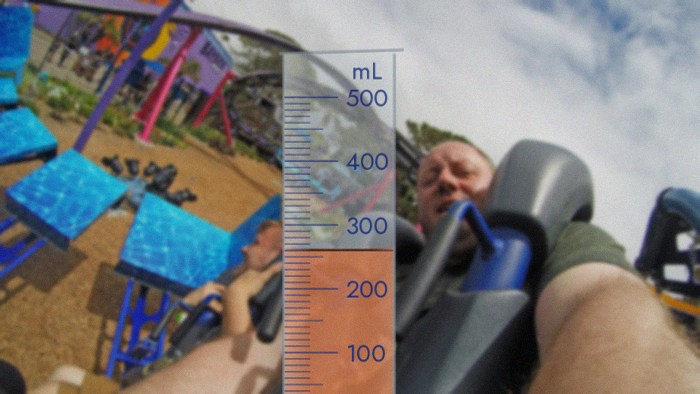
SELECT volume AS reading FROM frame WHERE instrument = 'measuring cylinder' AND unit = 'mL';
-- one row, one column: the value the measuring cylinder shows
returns 260 mL
